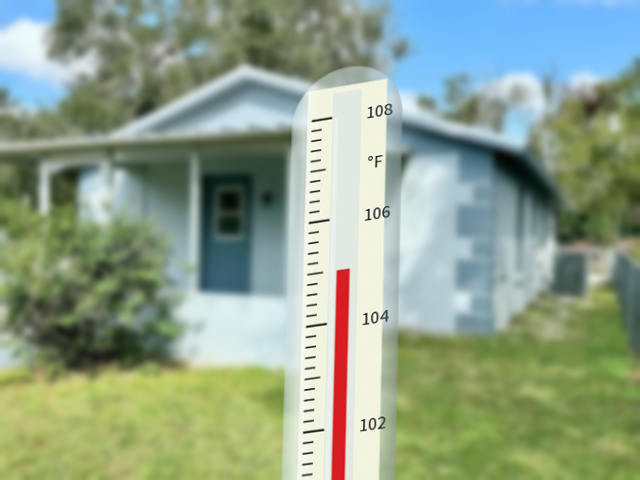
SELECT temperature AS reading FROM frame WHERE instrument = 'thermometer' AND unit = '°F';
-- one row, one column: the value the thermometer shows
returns 105 °F
